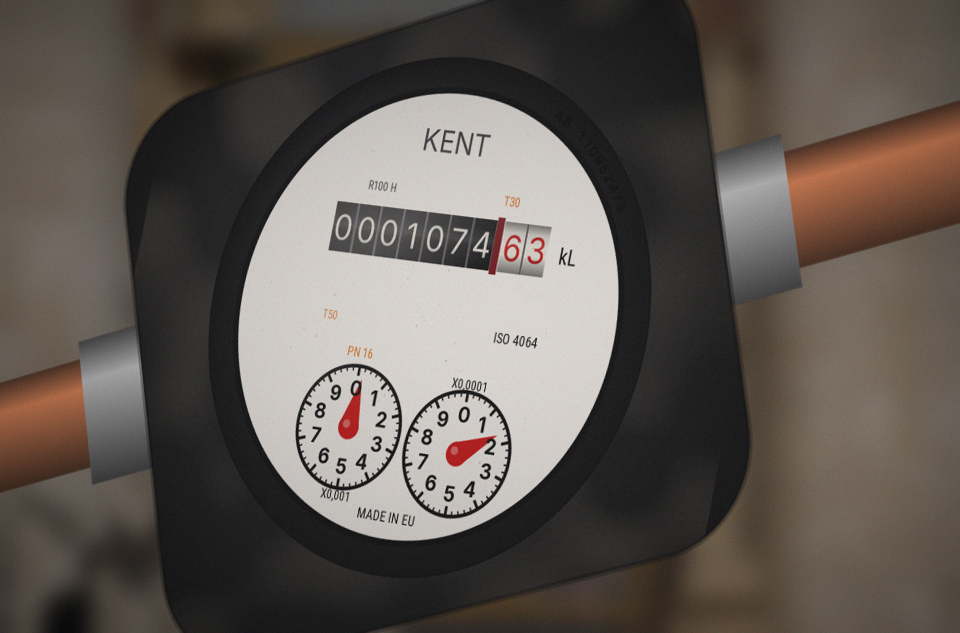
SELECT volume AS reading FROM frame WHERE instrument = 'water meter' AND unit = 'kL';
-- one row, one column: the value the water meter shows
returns 1074.6301 kL
